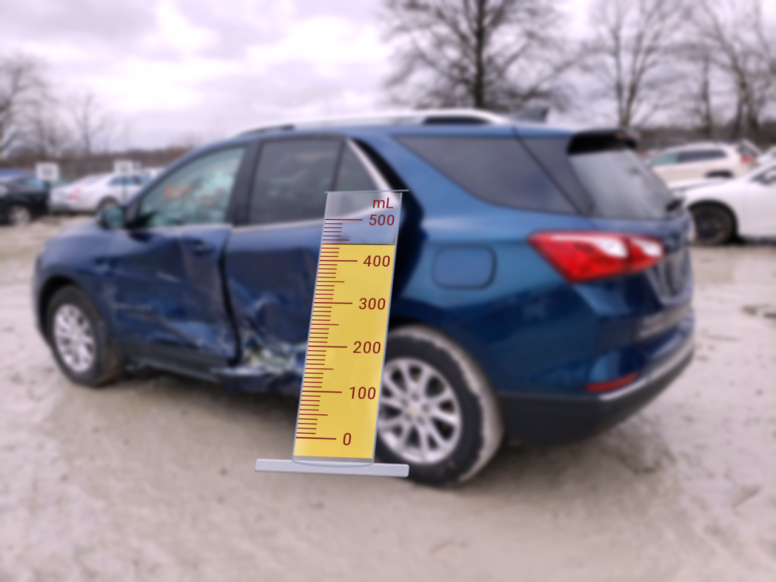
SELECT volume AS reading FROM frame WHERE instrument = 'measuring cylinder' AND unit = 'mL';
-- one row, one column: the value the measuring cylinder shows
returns 440 mL
